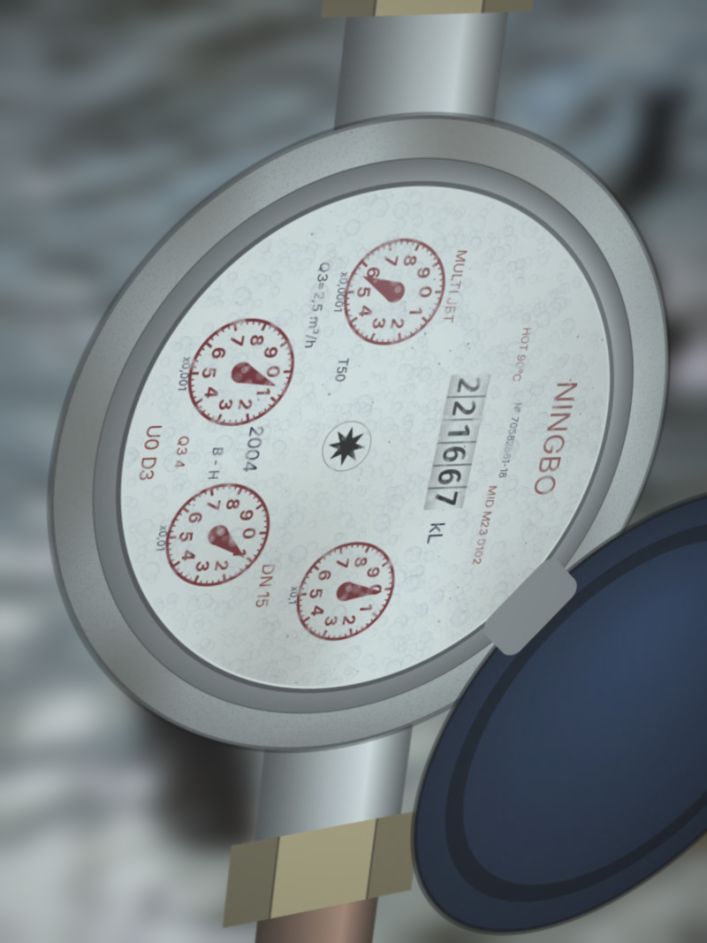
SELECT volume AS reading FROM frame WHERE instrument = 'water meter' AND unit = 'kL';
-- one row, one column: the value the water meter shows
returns 221667.0105 kL
